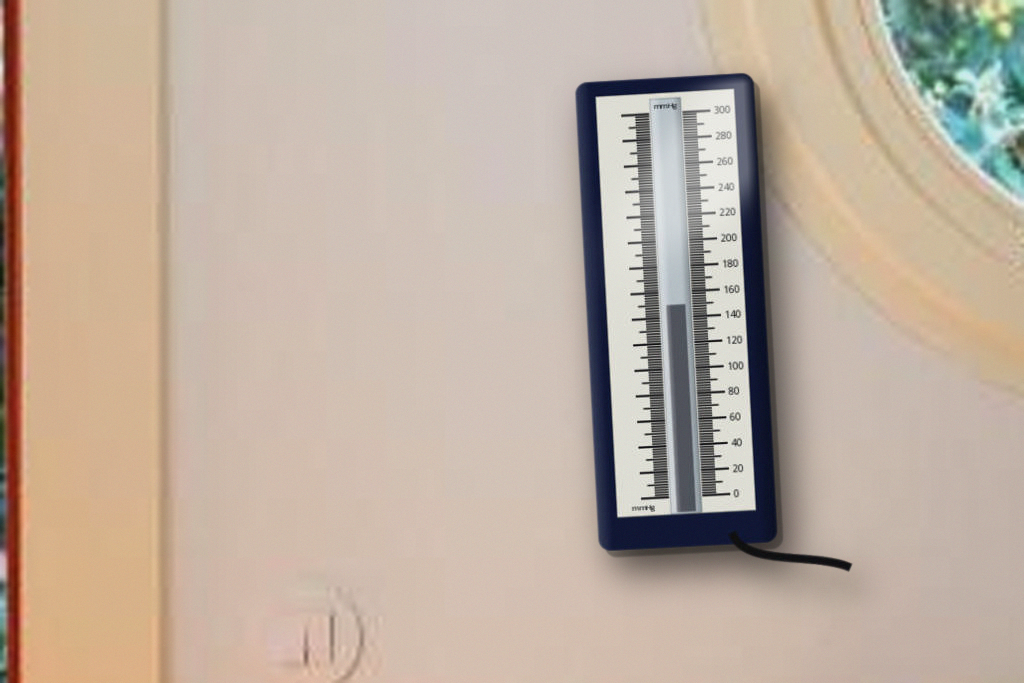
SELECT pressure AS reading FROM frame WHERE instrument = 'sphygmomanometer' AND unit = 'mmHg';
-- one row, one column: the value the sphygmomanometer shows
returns 150 mmHg
